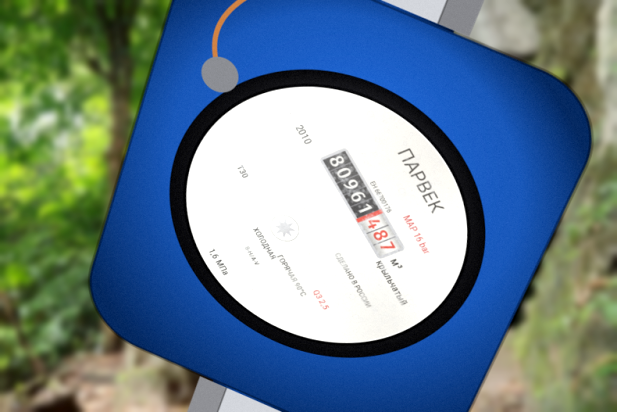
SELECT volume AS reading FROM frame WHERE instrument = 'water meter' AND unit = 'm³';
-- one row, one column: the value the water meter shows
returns 80961.487 m³
